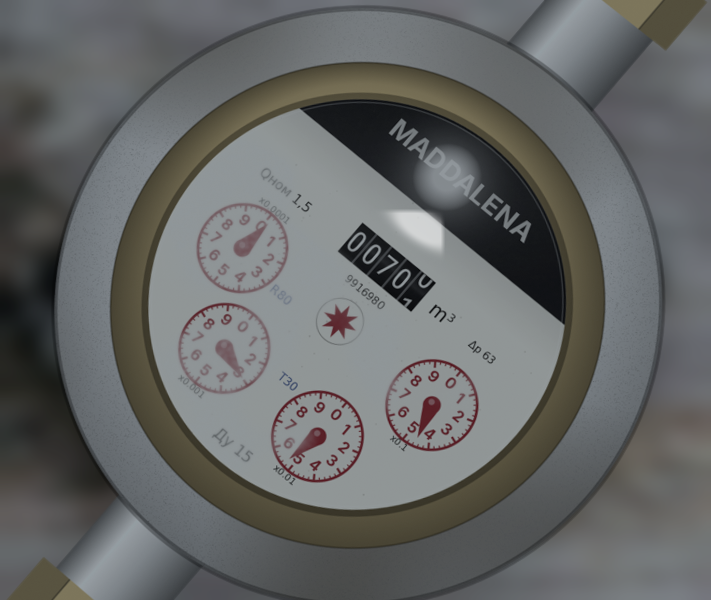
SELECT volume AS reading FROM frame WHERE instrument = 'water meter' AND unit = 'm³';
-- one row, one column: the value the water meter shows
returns 700.4530 m³
